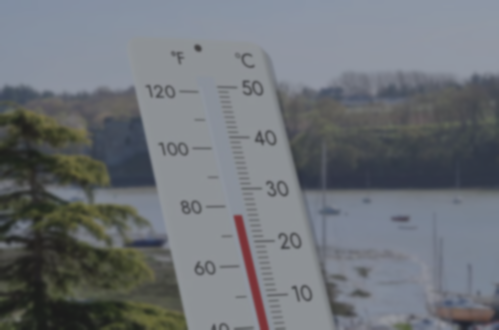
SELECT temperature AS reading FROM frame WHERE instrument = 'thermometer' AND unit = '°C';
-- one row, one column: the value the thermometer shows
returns 25 °C
